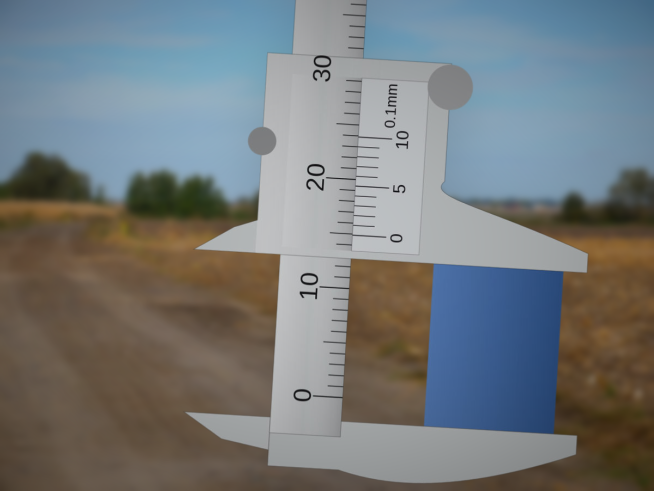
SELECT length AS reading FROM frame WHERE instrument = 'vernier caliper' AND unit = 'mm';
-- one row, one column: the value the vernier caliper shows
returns 14.9 mm
